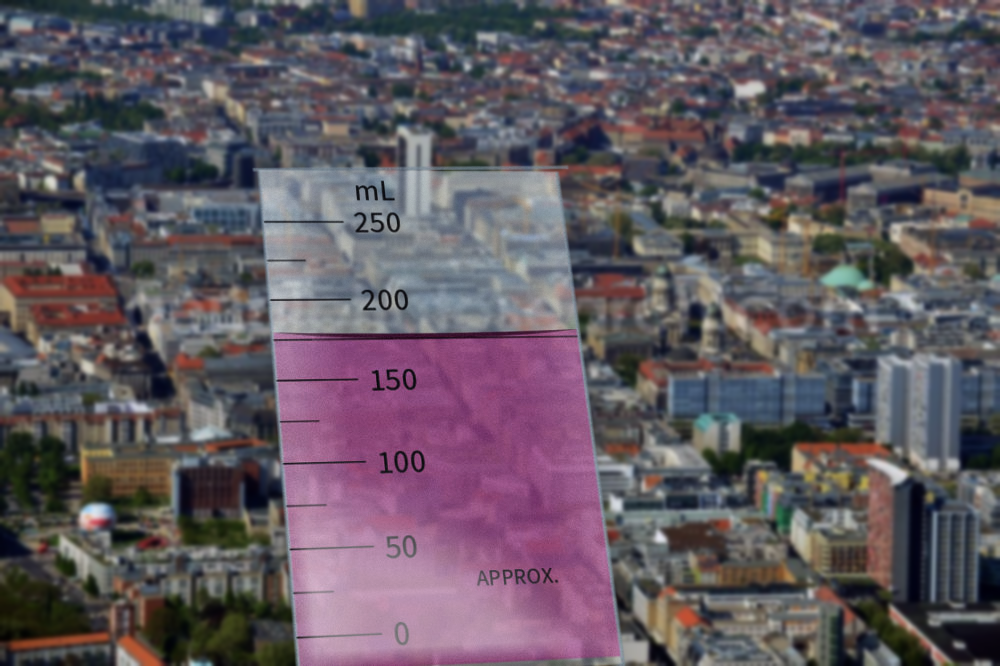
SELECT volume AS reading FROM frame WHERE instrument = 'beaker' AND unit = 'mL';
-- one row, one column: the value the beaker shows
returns 175 mL
